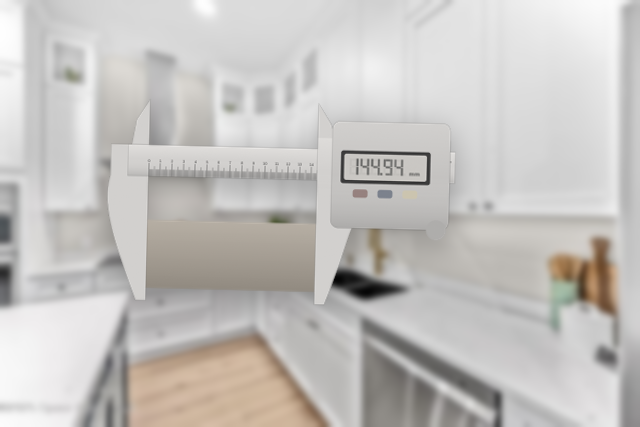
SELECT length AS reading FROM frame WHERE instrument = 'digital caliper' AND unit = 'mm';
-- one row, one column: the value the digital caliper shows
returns 144.94 mm
